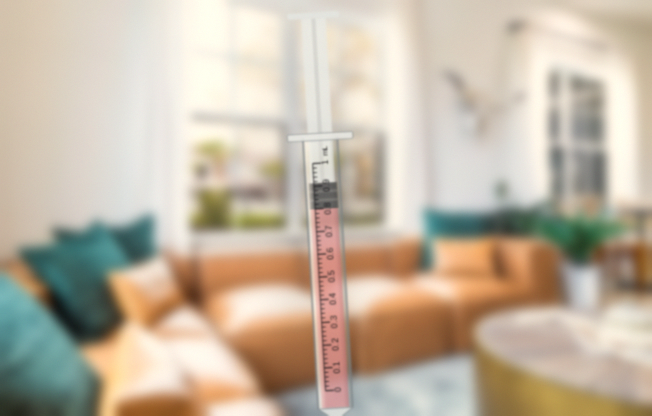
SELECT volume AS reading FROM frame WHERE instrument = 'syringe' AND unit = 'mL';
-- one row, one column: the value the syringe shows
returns 0.8 mL
